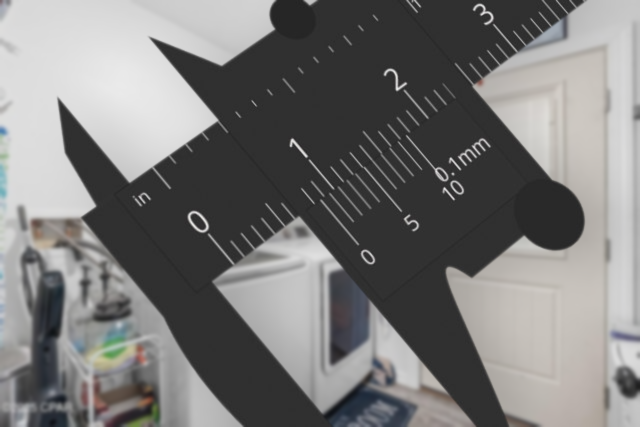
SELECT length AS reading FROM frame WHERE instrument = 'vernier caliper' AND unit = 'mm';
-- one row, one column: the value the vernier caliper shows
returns 8.6 mm
